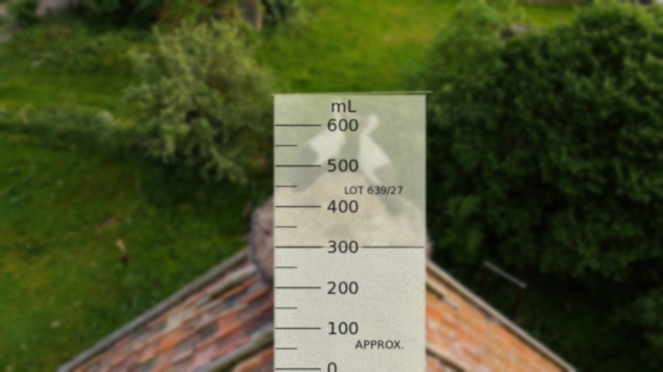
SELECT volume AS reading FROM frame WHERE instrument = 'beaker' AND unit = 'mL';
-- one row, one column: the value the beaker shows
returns 300 mL
